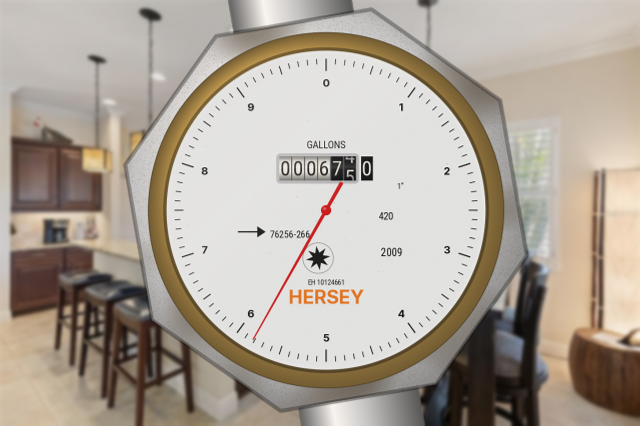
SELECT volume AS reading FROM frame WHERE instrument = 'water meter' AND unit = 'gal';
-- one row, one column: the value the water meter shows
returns 6745.8 gal
